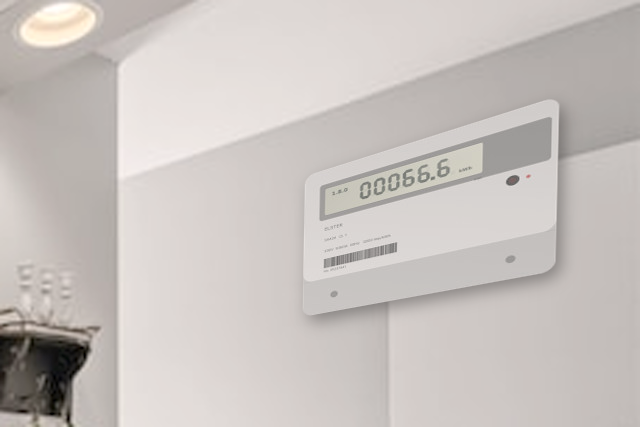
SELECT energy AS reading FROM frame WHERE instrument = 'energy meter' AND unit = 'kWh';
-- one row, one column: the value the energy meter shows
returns 66.6 kWh
